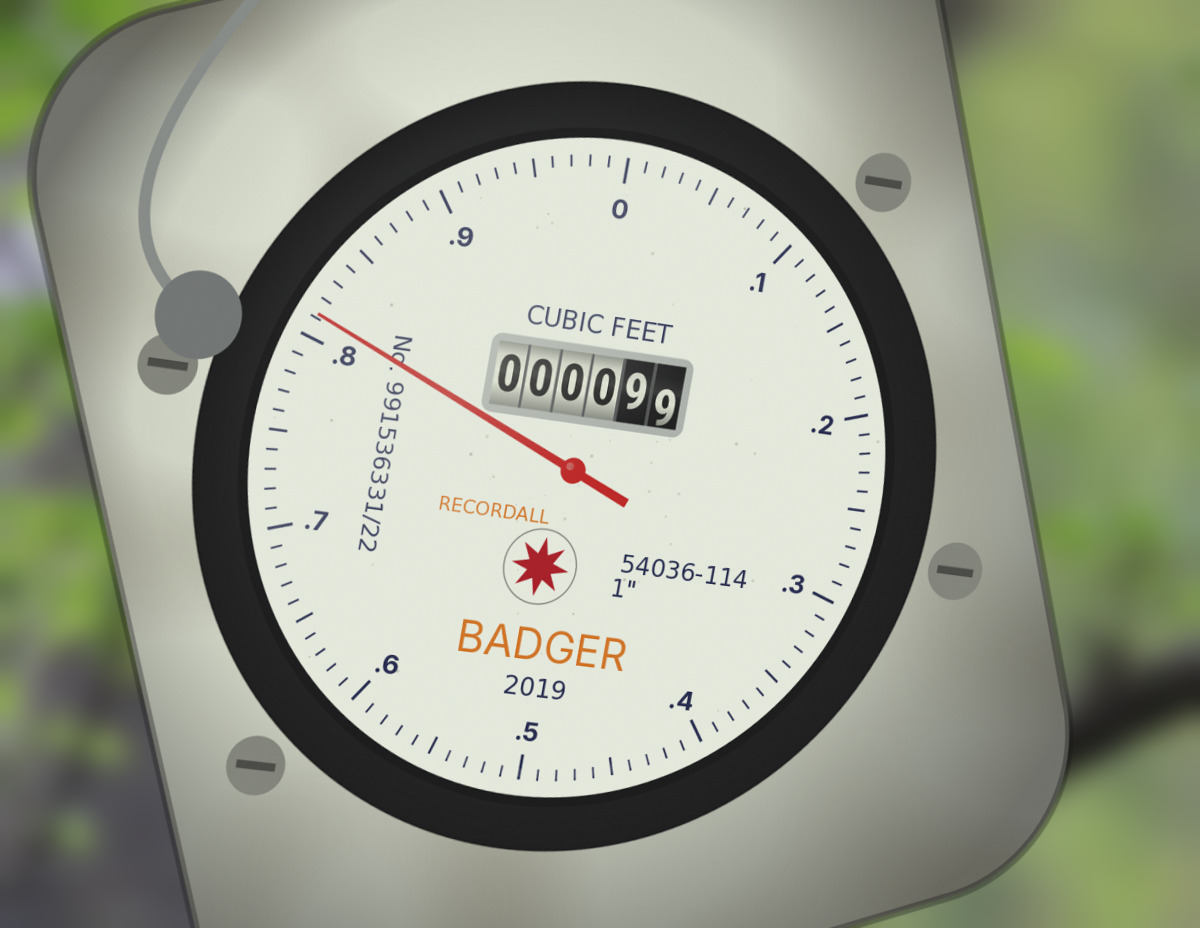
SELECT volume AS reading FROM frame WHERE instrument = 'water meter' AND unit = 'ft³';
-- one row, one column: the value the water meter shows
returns 98.81 ft³
